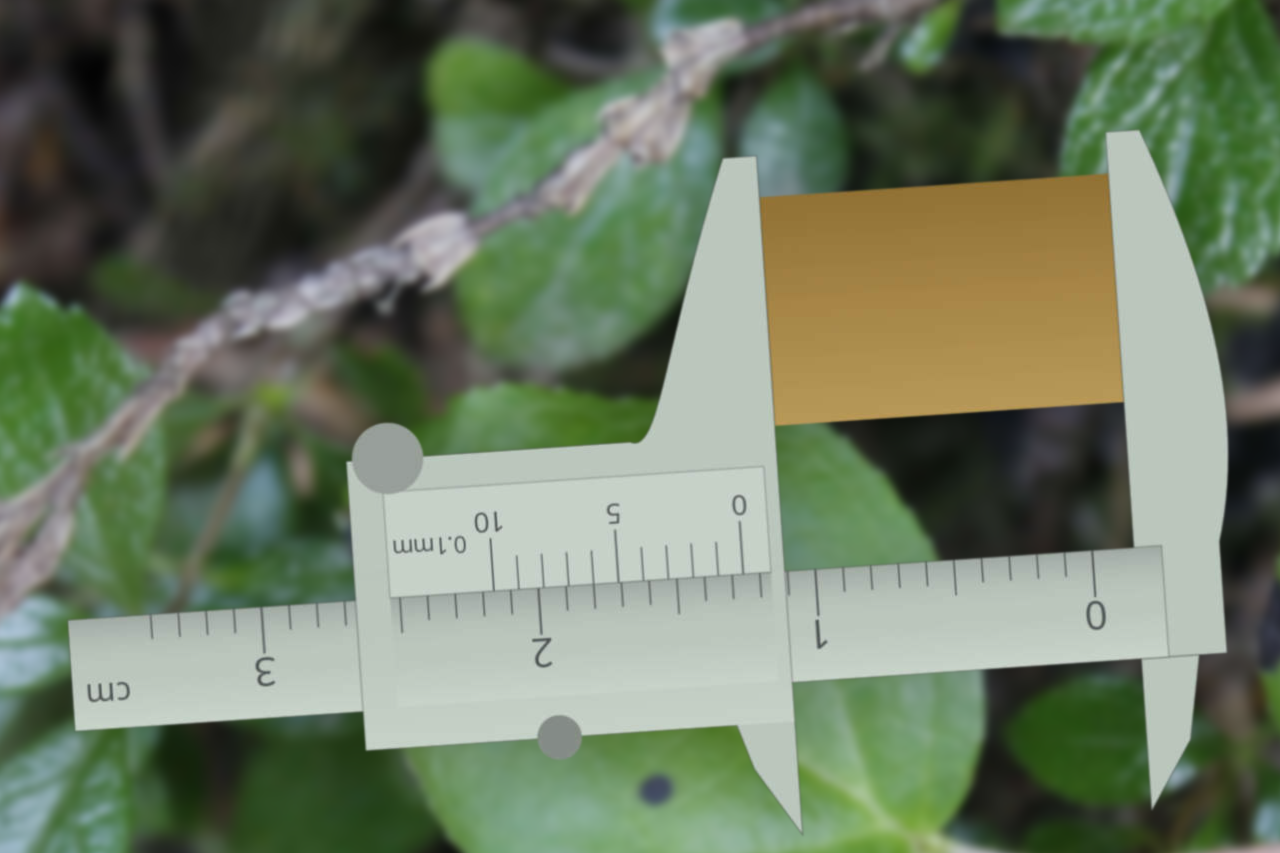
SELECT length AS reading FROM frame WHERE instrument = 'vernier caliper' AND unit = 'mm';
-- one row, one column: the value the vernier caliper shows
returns 12.6 mm
